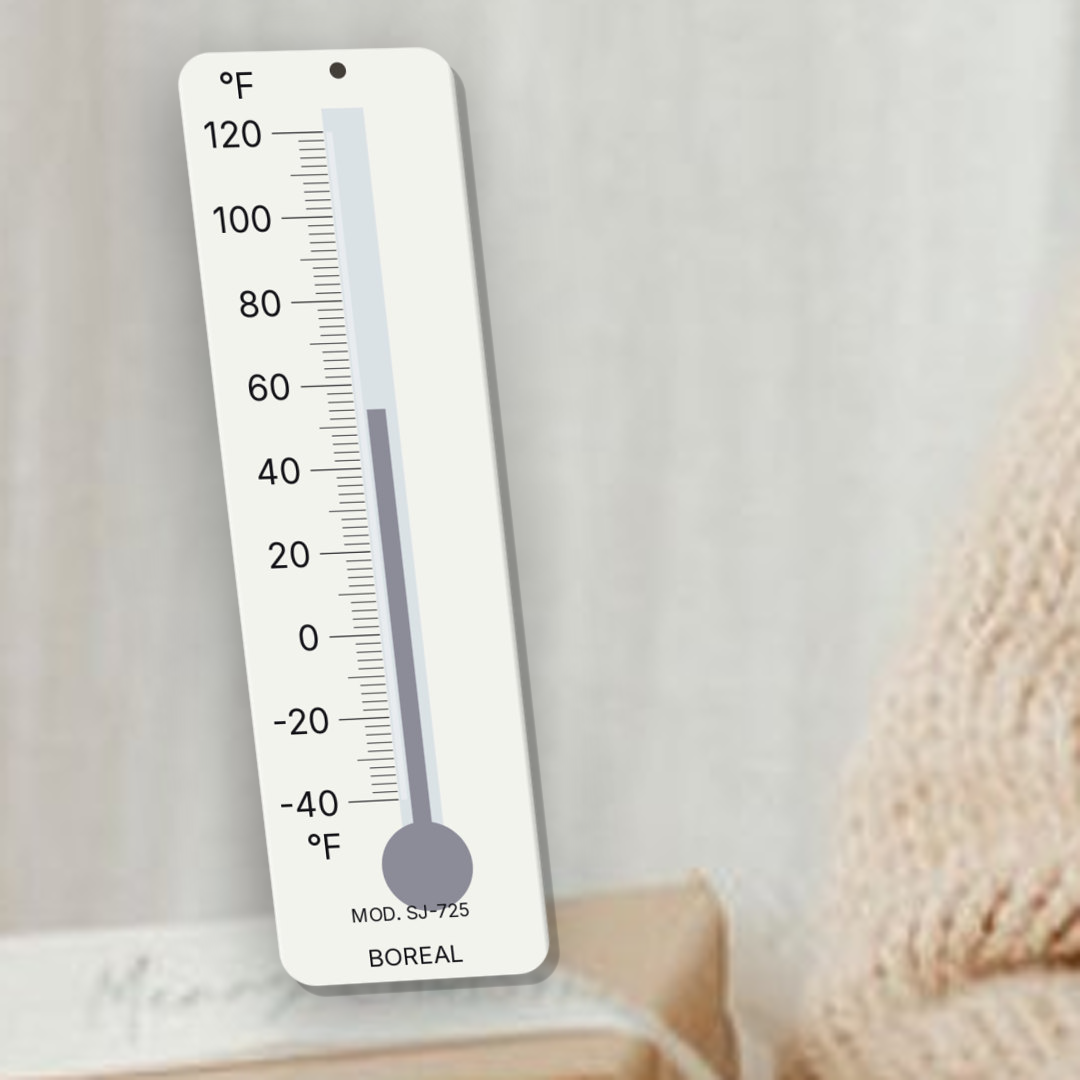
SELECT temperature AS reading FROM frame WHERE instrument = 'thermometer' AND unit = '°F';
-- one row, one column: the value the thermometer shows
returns 54 °F
